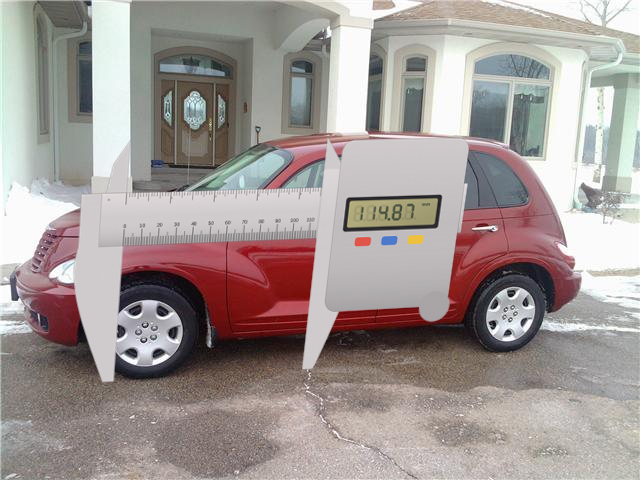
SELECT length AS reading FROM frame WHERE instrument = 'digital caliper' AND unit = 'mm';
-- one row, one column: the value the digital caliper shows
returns 114.87 mm
